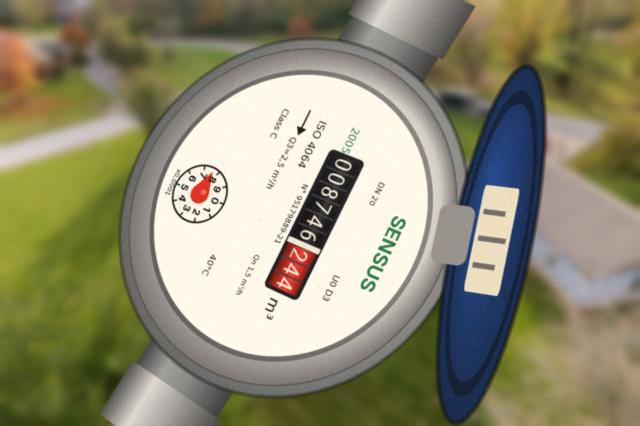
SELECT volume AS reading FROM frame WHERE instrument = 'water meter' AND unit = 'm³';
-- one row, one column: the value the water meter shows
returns 8746.2447 m³
